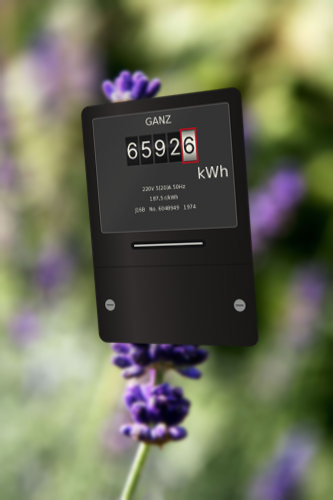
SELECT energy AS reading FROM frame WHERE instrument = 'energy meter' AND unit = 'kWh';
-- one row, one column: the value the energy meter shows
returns 6592.6 kWh
